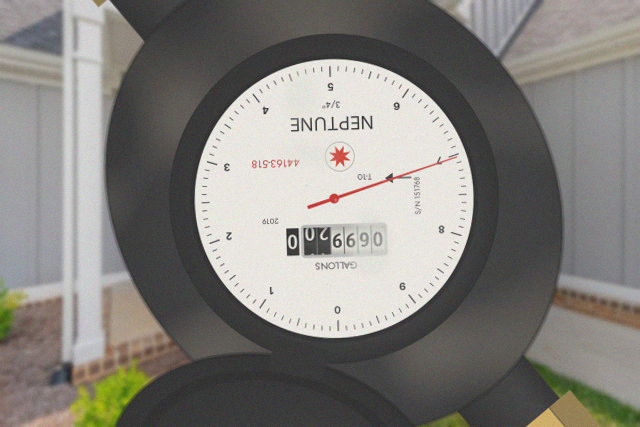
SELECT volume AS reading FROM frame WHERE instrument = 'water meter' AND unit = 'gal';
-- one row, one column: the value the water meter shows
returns 699197.0 gal
